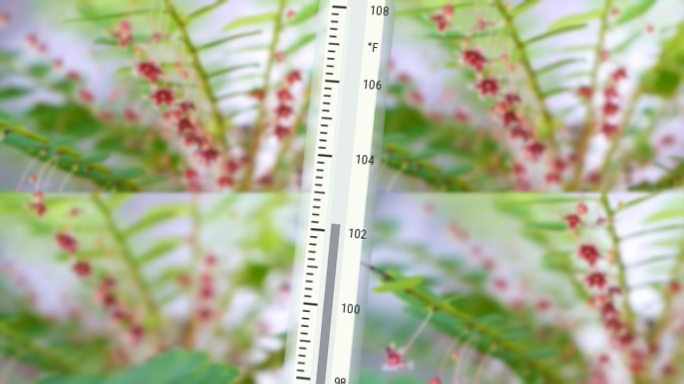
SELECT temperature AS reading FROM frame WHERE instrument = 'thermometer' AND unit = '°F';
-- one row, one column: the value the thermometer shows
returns 102.2 °F
